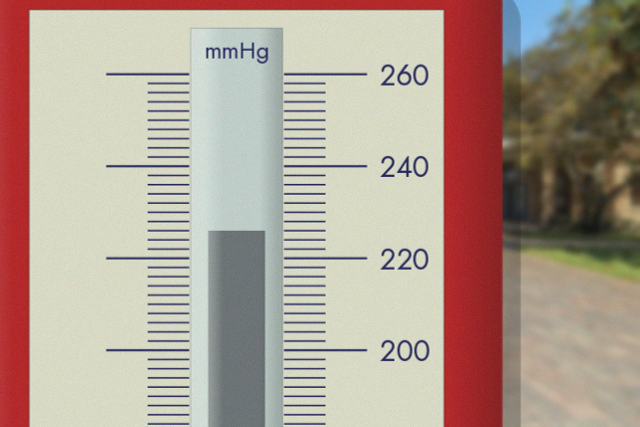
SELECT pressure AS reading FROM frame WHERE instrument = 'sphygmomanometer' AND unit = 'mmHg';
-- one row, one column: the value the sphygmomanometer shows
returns 226 mmHg
